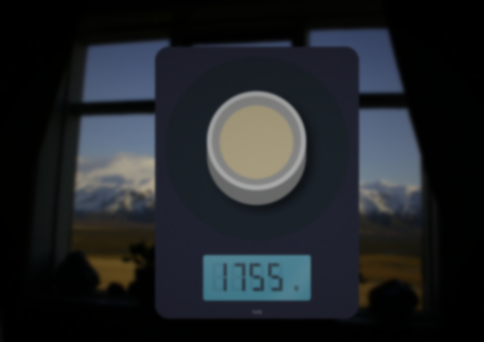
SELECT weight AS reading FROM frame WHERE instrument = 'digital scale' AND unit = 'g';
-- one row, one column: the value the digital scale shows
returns 1755 g
